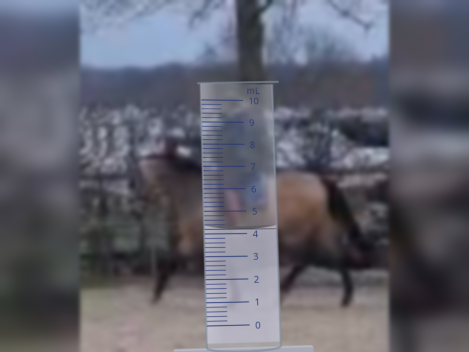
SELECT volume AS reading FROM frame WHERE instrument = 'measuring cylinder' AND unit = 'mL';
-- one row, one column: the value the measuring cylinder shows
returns 4.2 mL
